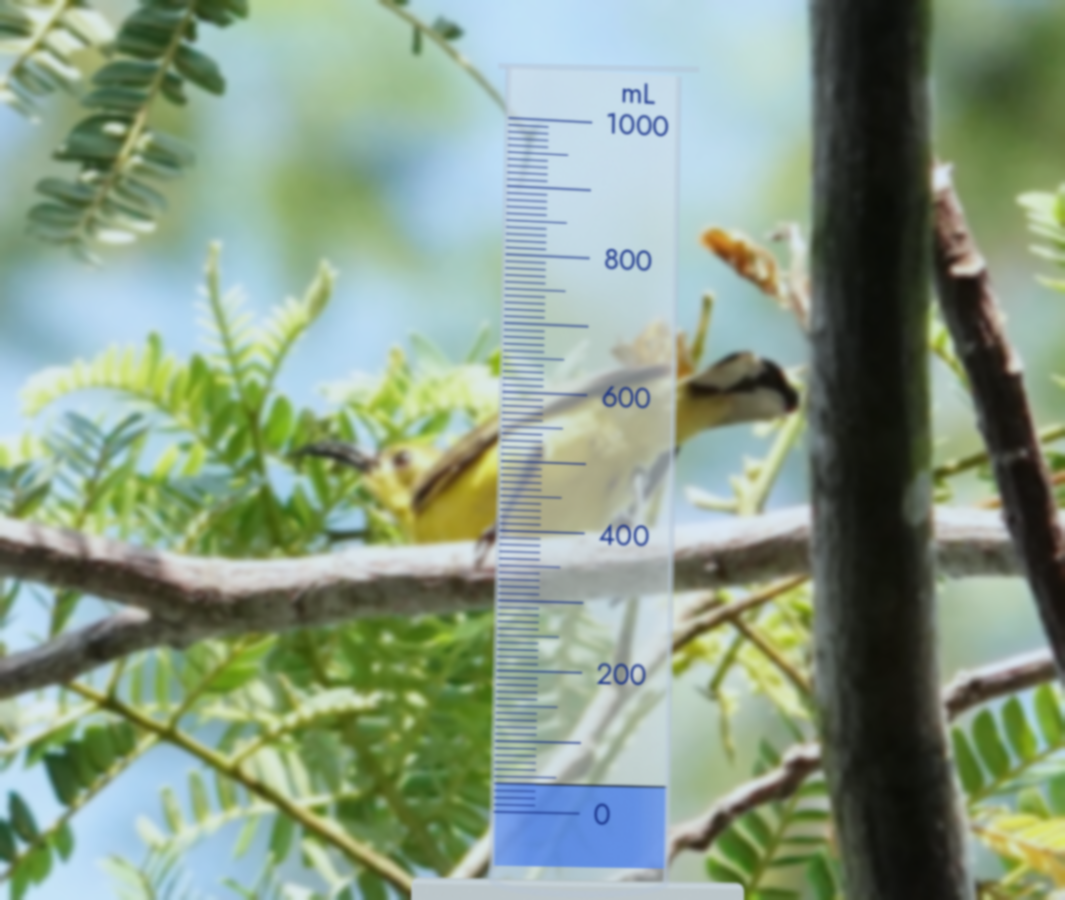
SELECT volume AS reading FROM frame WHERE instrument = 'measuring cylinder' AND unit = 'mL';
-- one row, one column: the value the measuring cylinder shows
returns 40 mL
